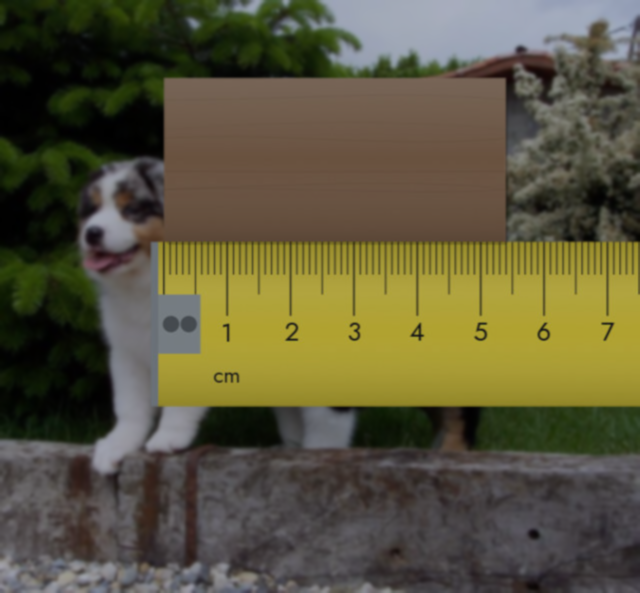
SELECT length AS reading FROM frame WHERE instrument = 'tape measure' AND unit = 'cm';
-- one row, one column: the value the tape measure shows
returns 5.4 cm
